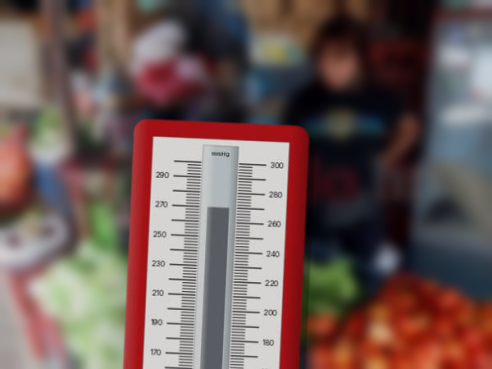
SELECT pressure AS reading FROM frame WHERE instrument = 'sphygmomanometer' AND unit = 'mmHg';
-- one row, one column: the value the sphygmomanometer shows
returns 270 mmHg
